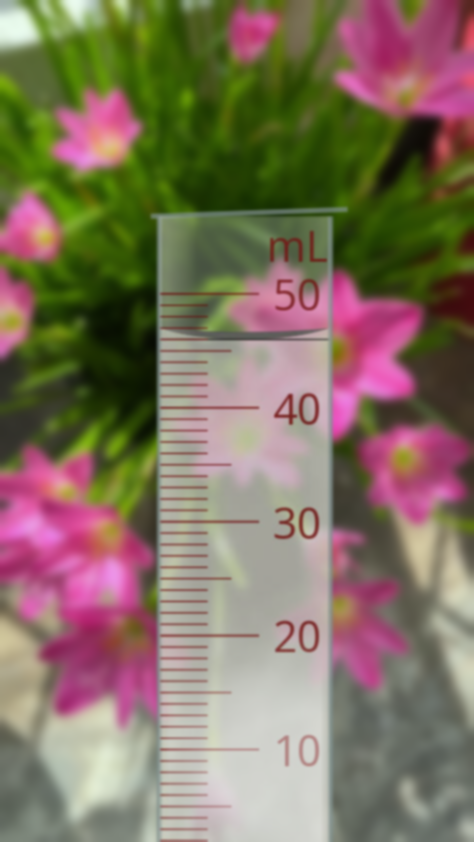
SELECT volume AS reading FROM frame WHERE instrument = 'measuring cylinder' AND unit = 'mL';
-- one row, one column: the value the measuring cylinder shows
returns 46 mL
